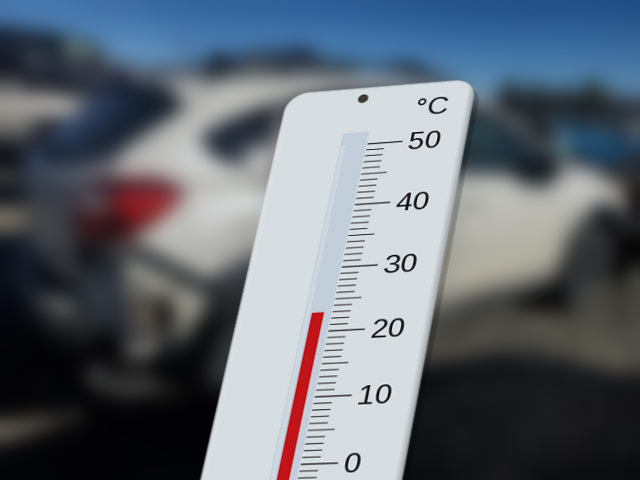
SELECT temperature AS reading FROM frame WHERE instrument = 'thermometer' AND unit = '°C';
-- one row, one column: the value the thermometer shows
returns 23 °C
